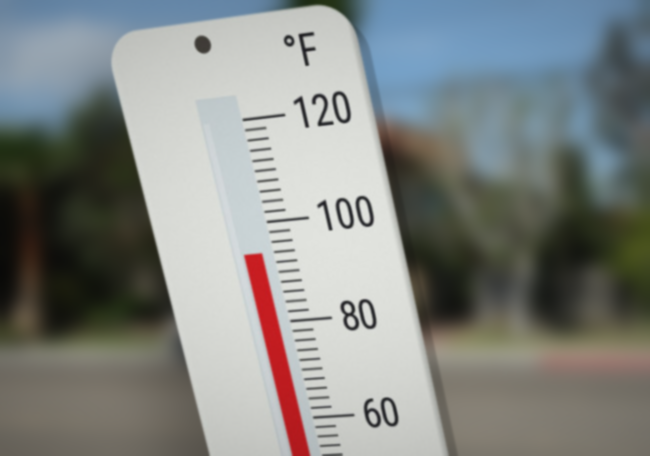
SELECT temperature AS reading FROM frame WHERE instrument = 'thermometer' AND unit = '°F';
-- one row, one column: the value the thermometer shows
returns 94 °F
